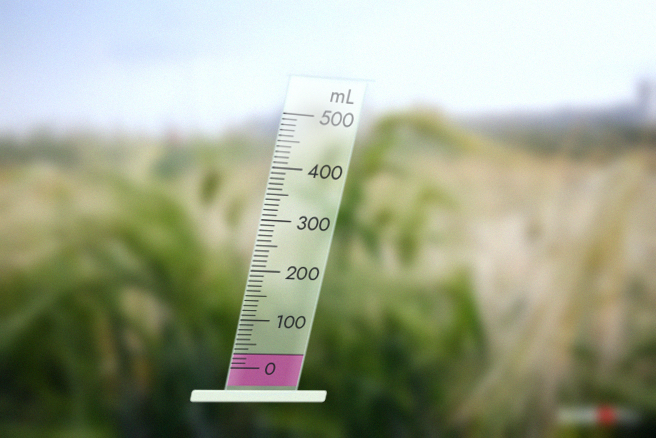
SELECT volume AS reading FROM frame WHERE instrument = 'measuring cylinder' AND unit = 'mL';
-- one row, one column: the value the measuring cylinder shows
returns 30 mL
